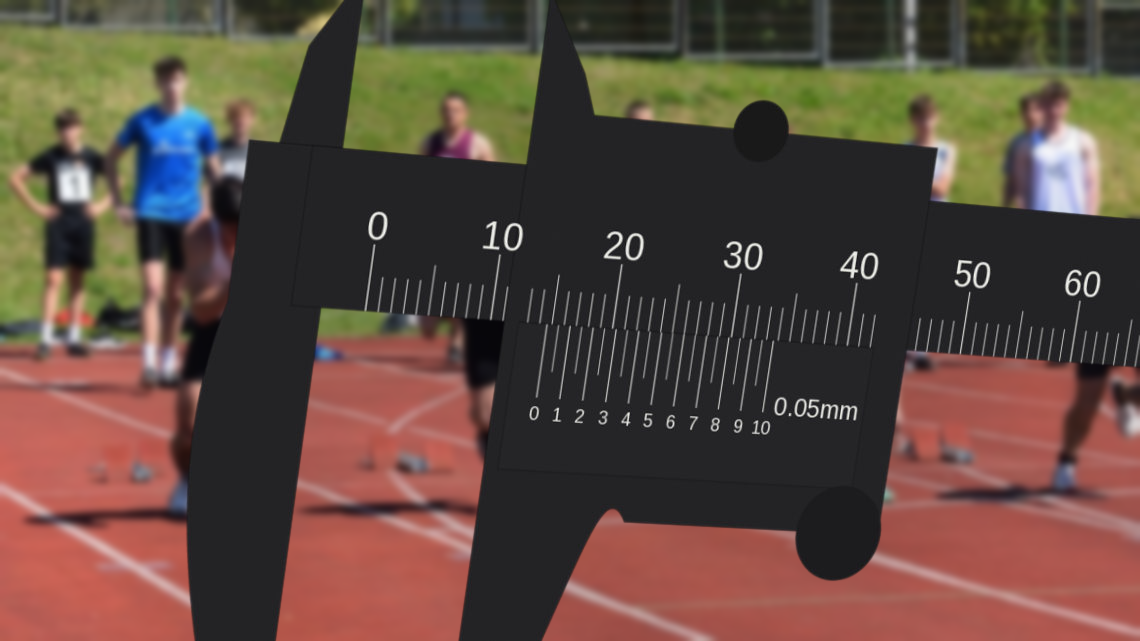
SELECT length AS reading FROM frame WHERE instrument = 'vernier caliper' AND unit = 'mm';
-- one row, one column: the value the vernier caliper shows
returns 14.6 mm
